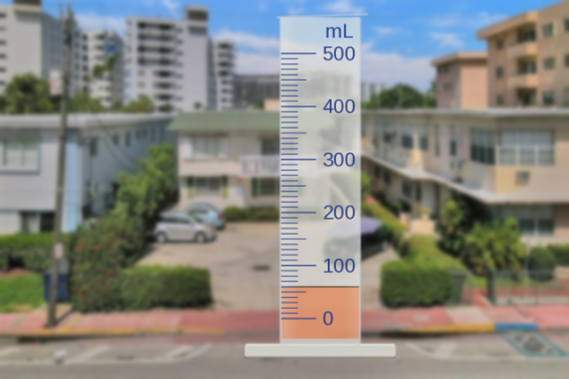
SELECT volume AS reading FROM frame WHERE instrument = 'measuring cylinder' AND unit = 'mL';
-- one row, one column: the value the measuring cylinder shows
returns 60 mL
